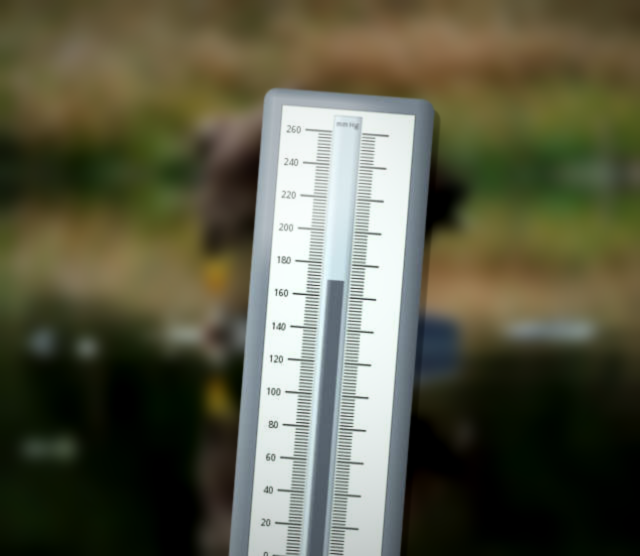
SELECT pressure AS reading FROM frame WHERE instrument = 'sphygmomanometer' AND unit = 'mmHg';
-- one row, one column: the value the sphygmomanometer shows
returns 170 mmHg
